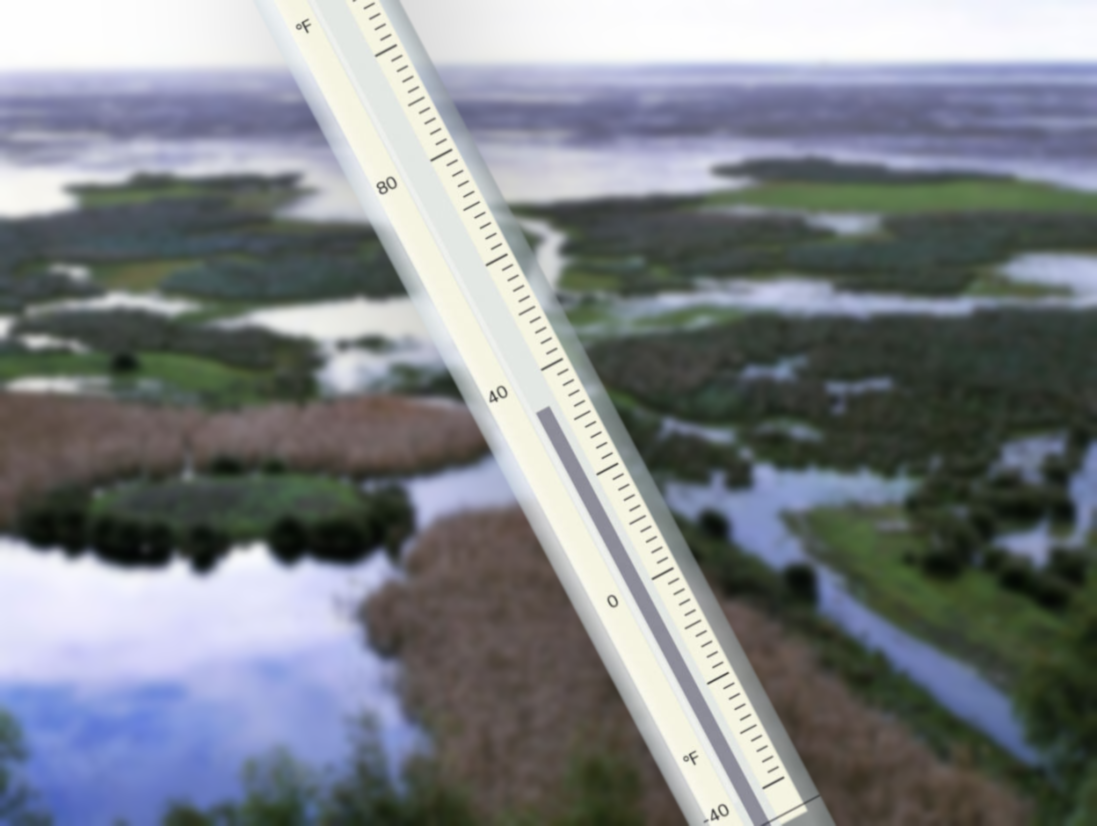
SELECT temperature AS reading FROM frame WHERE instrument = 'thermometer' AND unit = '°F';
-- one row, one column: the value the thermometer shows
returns 34 °F
